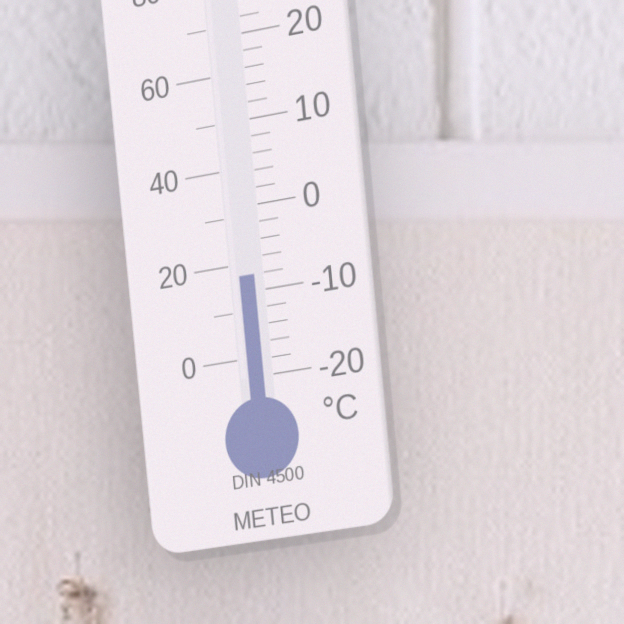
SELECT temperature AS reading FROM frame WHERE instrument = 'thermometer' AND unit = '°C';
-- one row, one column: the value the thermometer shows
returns -8 °C
